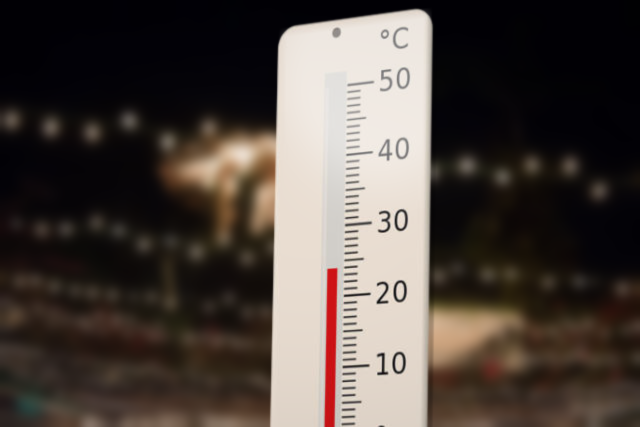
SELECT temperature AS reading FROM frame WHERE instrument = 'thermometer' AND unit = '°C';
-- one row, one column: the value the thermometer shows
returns 24 °C
